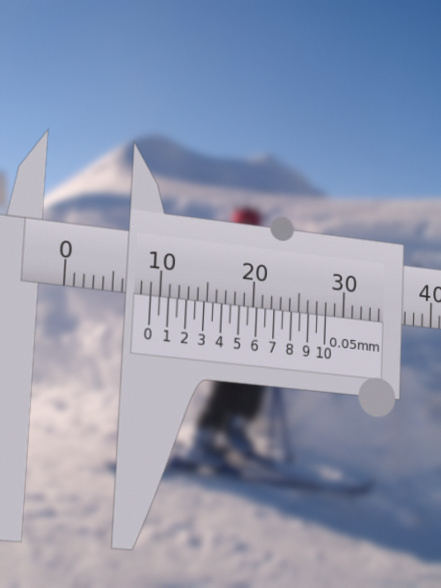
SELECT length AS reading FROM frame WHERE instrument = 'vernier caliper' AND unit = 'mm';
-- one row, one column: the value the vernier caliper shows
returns 9.0 mm
